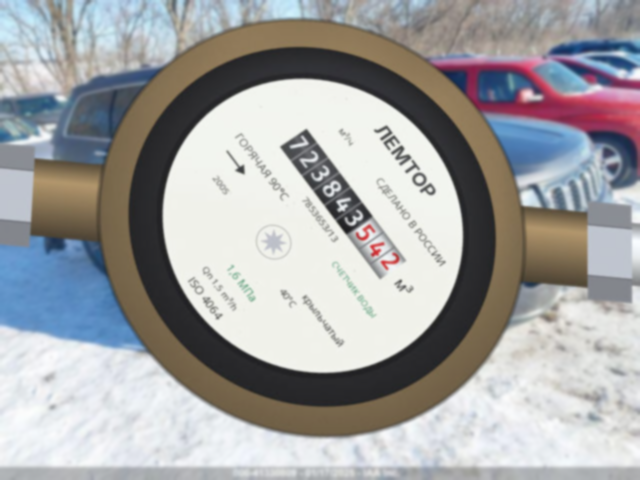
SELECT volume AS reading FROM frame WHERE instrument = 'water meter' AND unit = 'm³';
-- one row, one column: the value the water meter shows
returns 723843.542 m³
